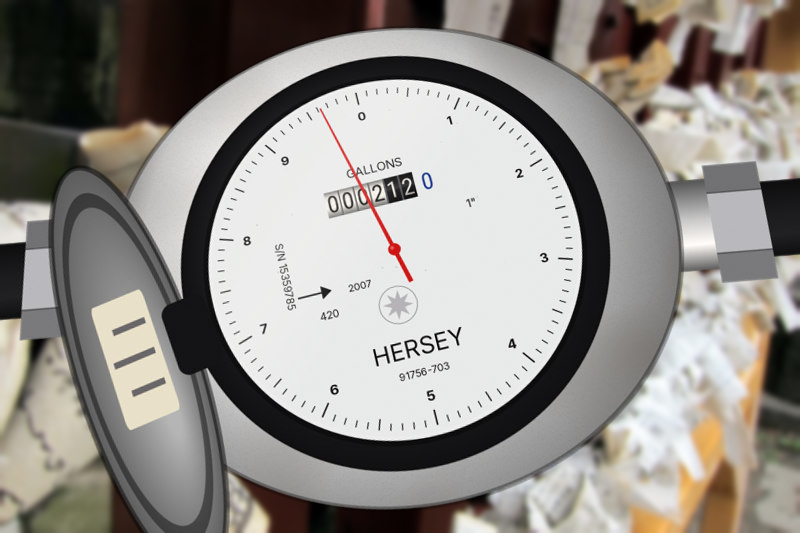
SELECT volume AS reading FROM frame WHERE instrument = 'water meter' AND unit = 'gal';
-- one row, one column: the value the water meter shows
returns 2119.6 gal
